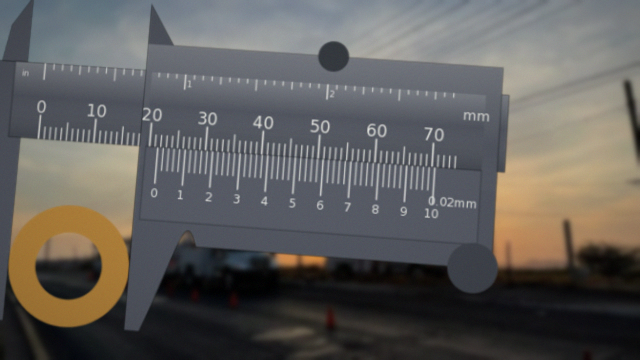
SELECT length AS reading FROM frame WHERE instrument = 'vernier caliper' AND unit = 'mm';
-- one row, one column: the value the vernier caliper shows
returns 21.5 mm
